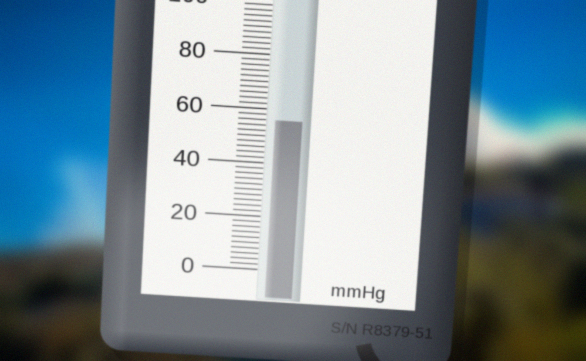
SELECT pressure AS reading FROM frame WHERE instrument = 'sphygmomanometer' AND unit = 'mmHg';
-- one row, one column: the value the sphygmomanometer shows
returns 56 mmHg
